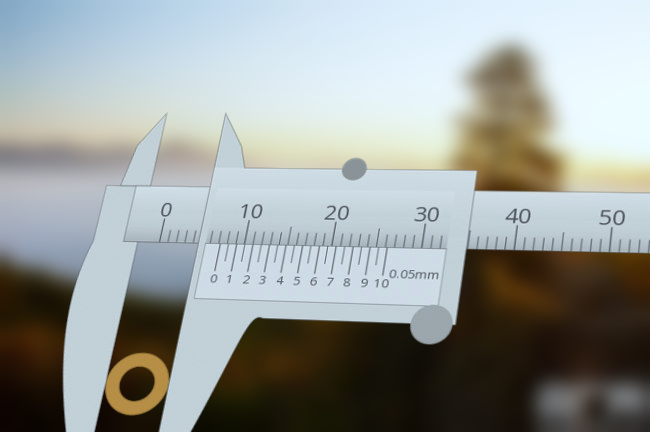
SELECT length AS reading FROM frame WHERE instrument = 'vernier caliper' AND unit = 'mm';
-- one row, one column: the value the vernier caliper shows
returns 7.2 mm
